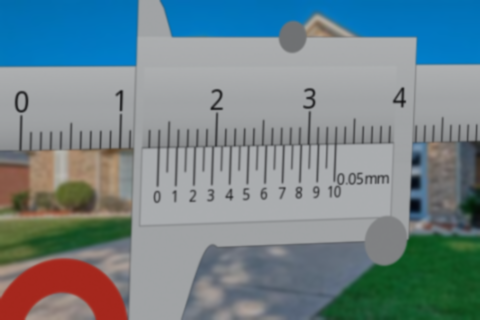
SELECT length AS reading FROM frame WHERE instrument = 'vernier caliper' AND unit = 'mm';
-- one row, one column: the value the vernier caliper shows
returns 14.0 mm
